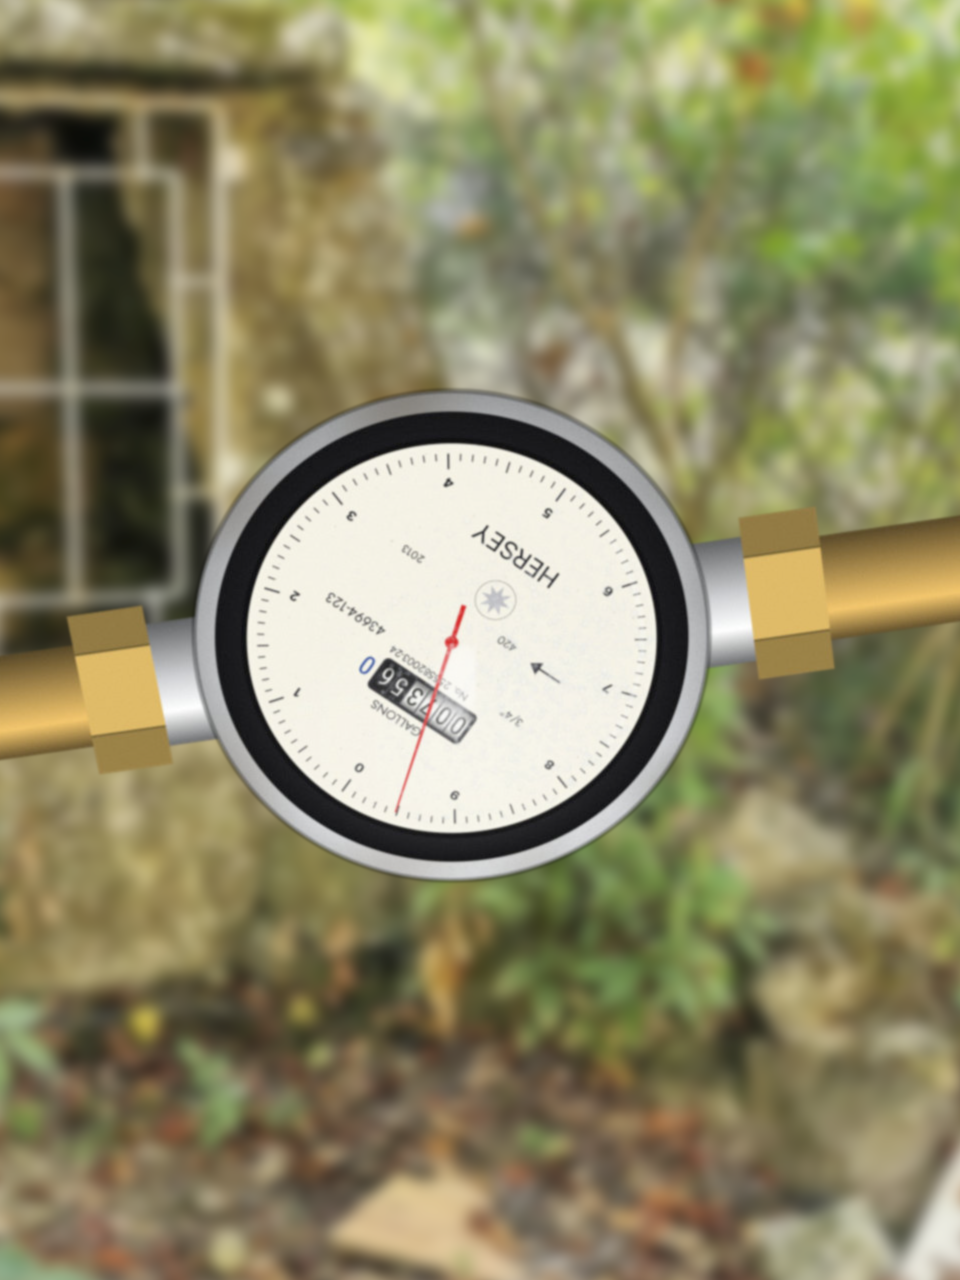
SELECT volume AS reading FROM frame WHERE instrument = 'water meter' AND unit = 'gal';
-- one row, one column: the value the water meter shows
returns 73559.5 gal
